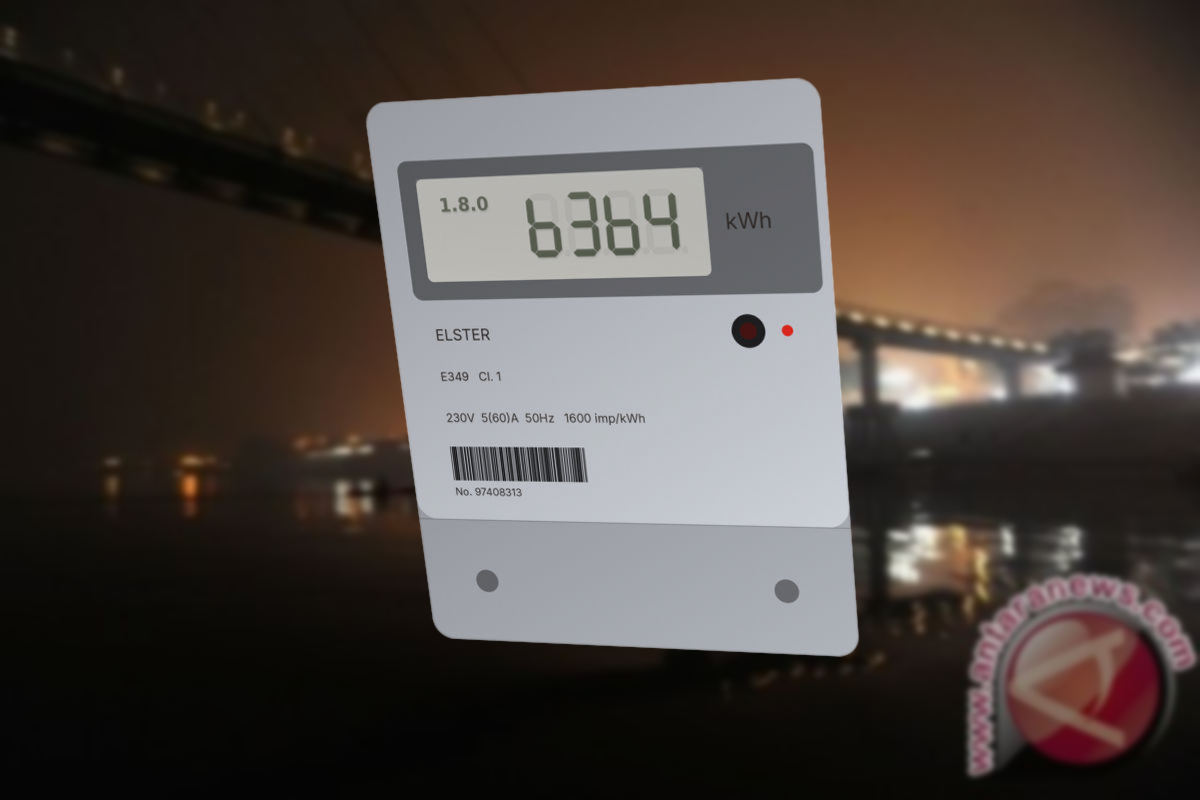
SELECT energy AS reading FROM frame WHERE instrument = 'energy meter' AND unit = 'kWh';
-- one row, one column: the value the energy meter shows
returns 6364 kWh
